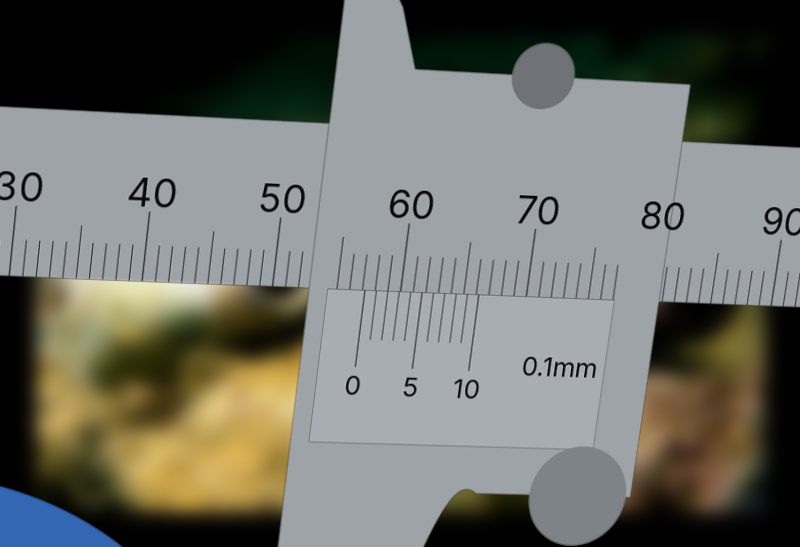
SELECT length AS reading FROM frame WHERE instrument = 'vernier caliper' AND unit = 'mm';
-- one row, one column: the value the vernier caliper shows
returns 57.2 mm
